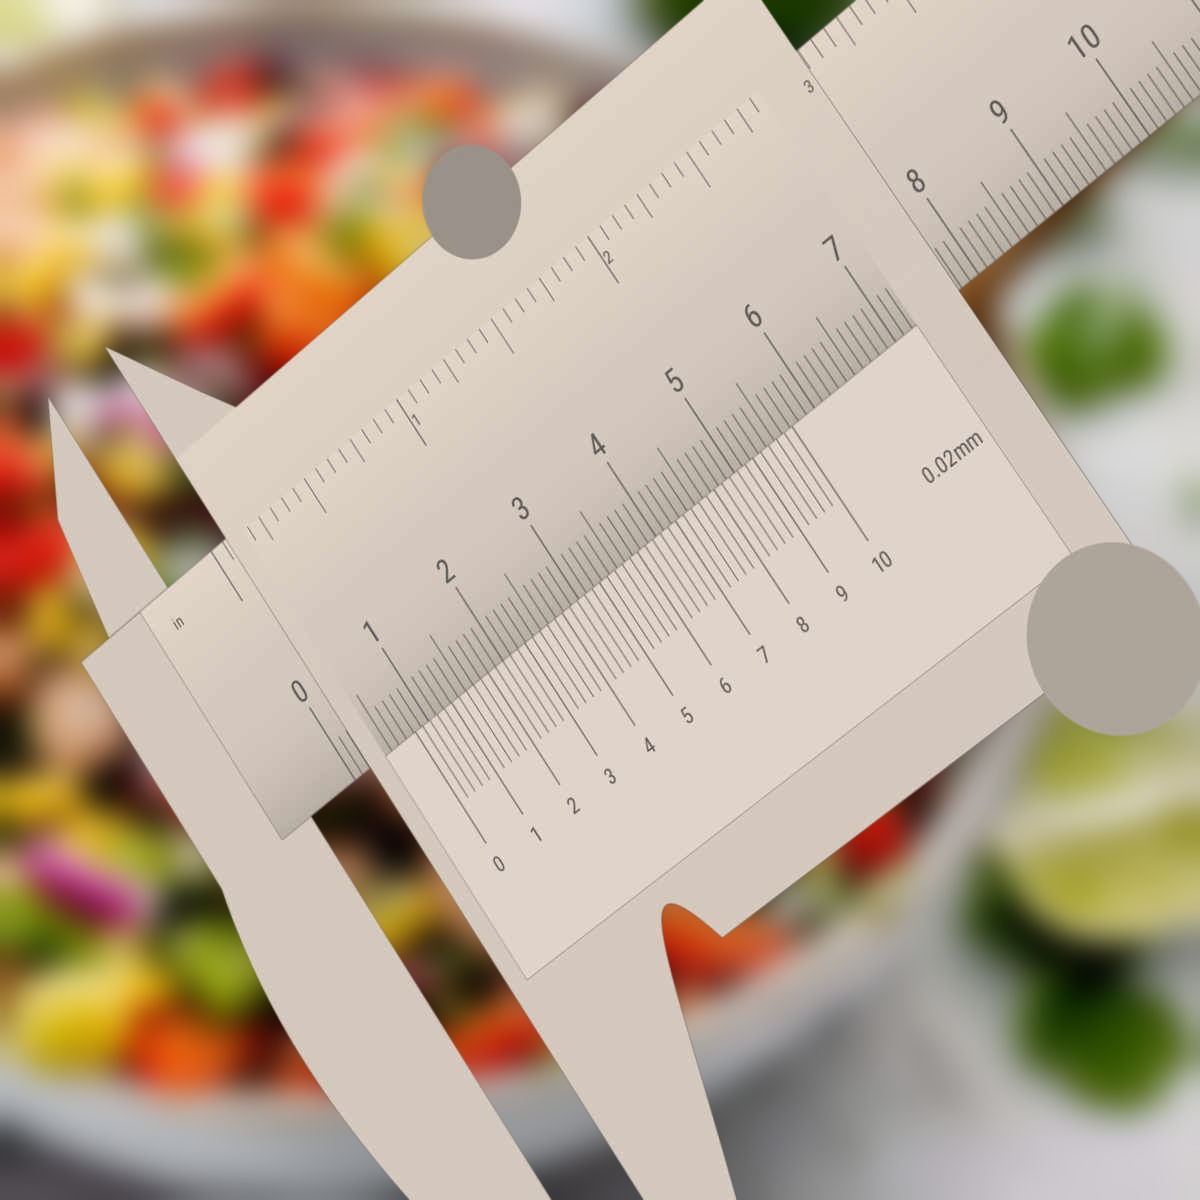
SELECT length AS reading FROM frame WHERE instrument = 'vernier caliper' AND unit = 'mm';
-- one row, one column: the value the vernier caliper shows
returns 8.2 mm
